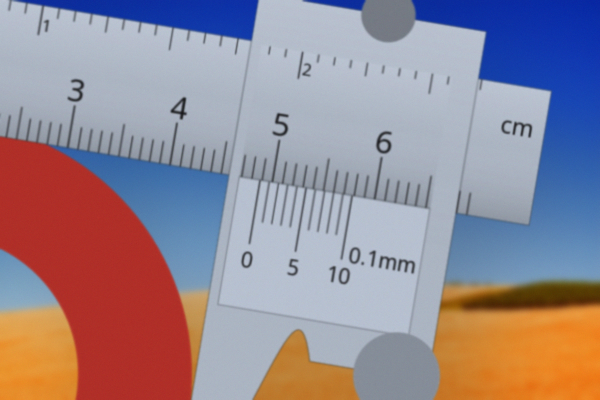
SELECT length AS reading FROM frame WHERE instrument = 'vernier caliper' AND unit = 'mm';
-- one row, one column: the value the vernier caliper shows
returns 48.8 mm
